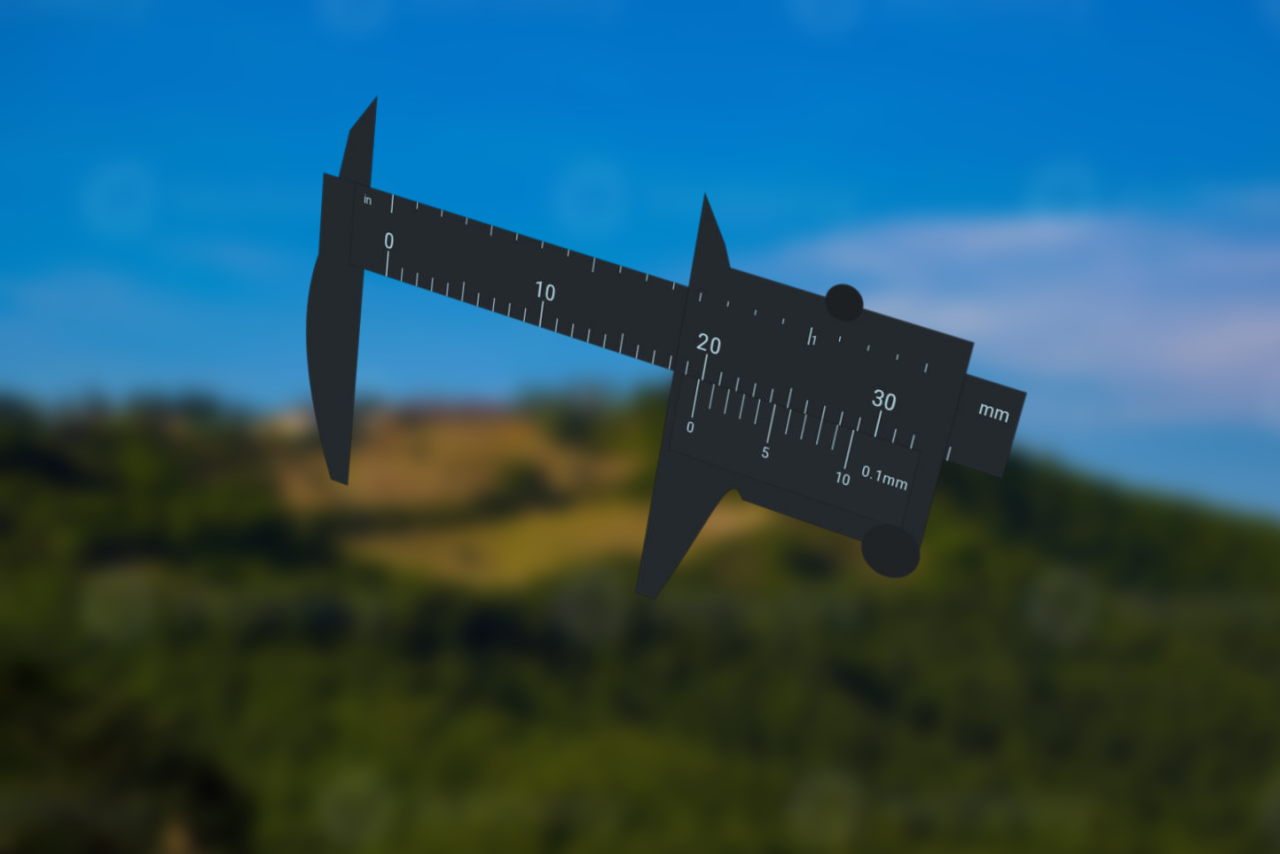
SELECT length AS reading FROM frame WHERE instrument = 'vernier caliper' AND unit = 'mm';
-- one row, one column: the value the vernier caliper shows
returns 19.8 mm
